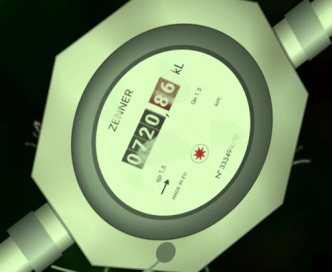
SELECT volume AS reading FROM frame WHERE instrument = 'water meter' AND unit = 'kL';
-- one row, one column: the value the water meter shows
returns 720.86 kL
